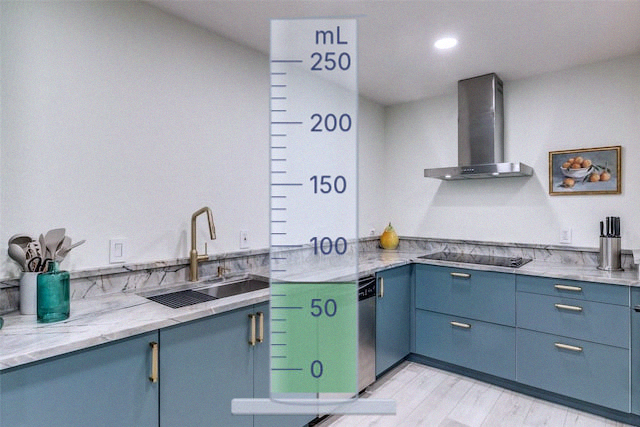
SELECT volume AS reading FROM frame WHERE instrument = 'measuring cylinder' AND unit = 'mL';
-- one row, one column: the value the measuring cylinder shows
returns 70 mL
